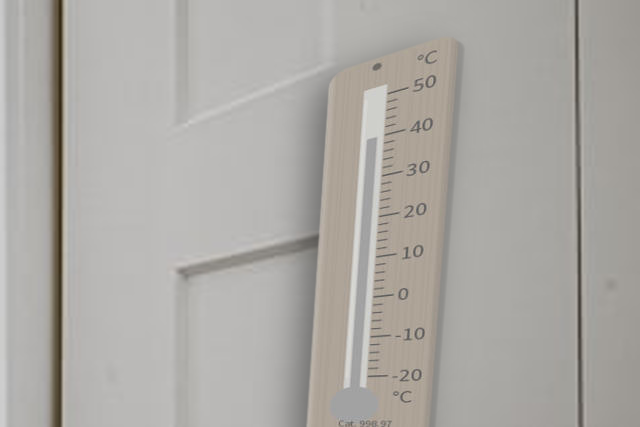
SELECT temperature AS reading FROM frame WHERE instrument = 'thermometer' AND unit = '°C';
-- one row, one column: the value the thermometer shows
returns 40 °C
